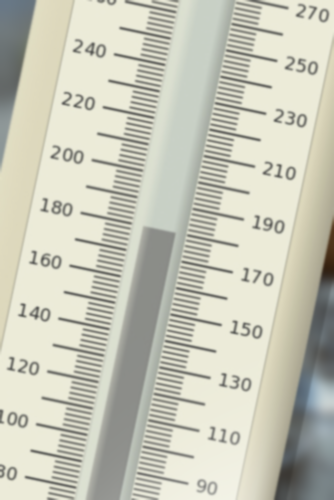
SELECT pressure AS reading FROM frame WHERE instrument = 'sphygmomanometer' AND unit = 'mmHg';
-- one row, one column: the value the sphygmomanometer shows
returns 180 mmHg
